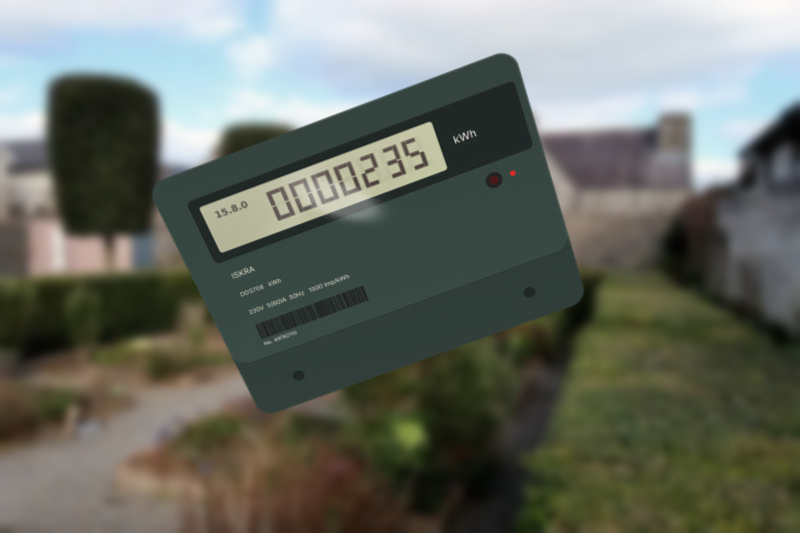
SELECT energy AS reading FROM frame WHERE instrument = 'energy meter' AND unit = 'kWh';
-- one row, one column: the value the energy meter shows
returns 235 kWh
